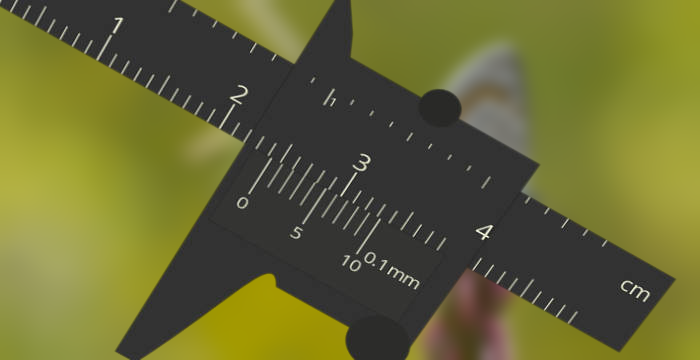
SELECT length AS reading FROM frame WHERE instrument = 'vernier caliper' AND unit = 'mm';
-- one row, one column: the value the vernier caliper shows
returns 24.3 mm
